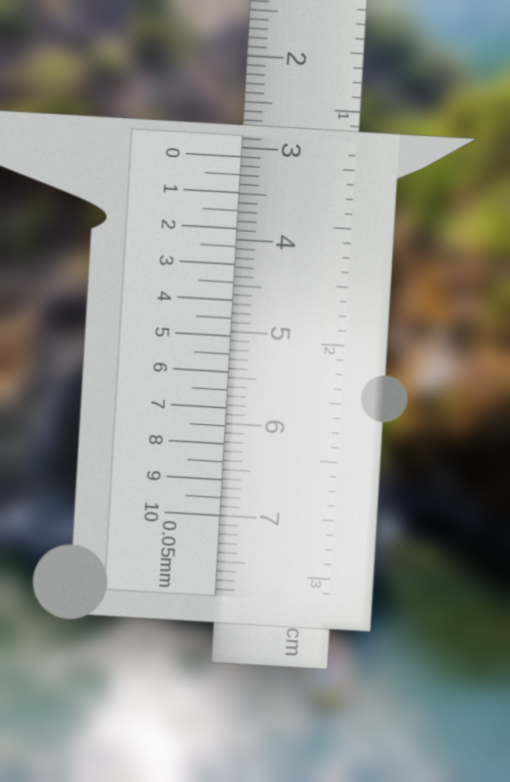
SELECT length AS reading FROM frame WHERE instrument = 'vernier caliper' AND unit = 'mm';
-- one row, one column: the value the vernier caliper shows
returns 31.0 mm
